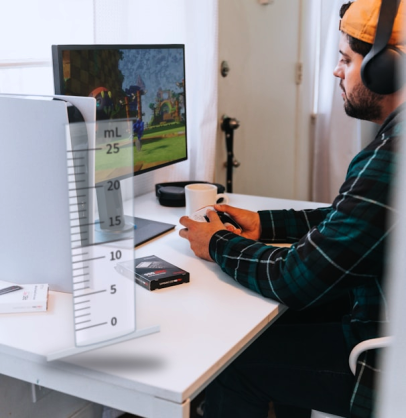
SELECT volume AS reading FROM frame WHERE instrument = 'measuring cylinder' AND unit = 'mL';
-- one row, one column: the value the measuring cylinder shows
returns 12 mL
